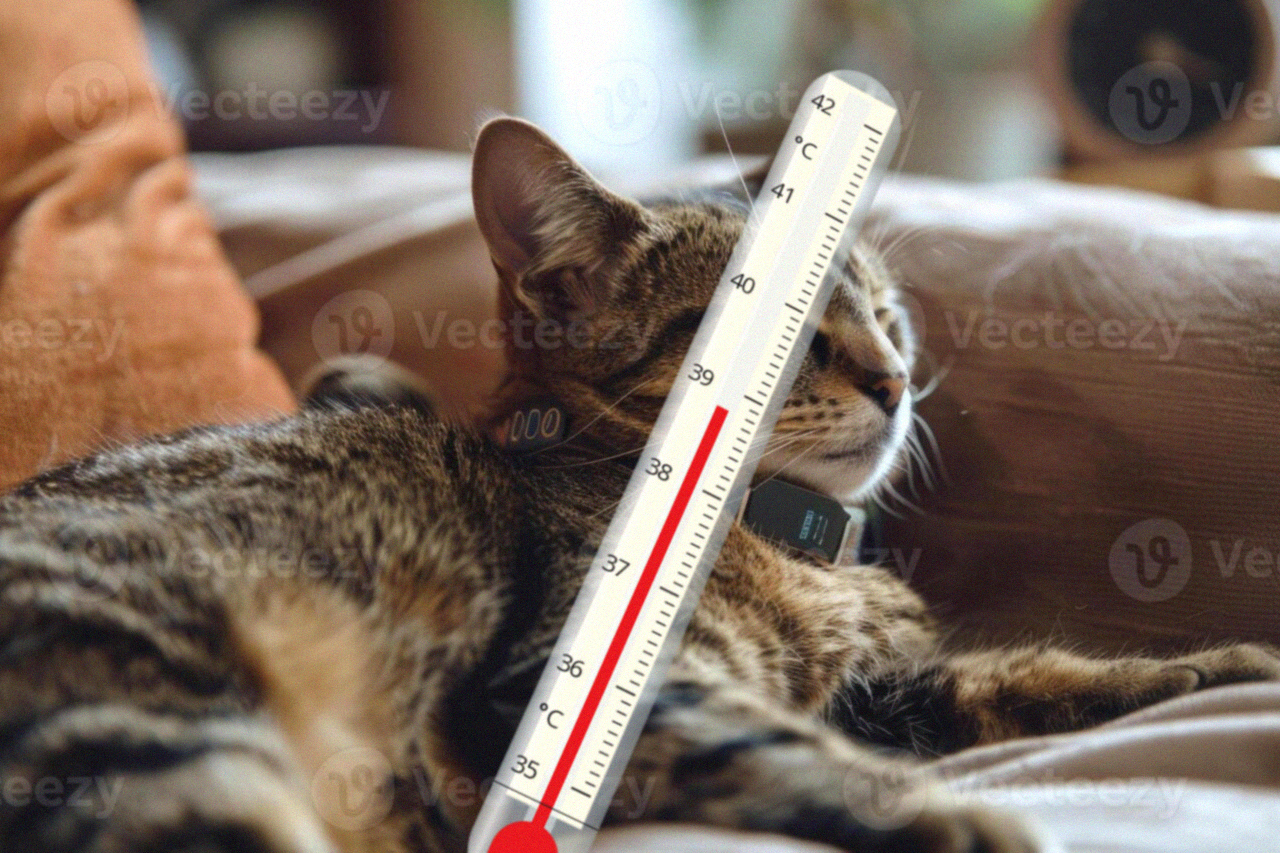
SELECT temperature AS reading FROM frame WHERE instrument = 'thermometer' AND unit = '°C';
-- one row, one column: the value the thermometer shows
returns 38.8 °C
